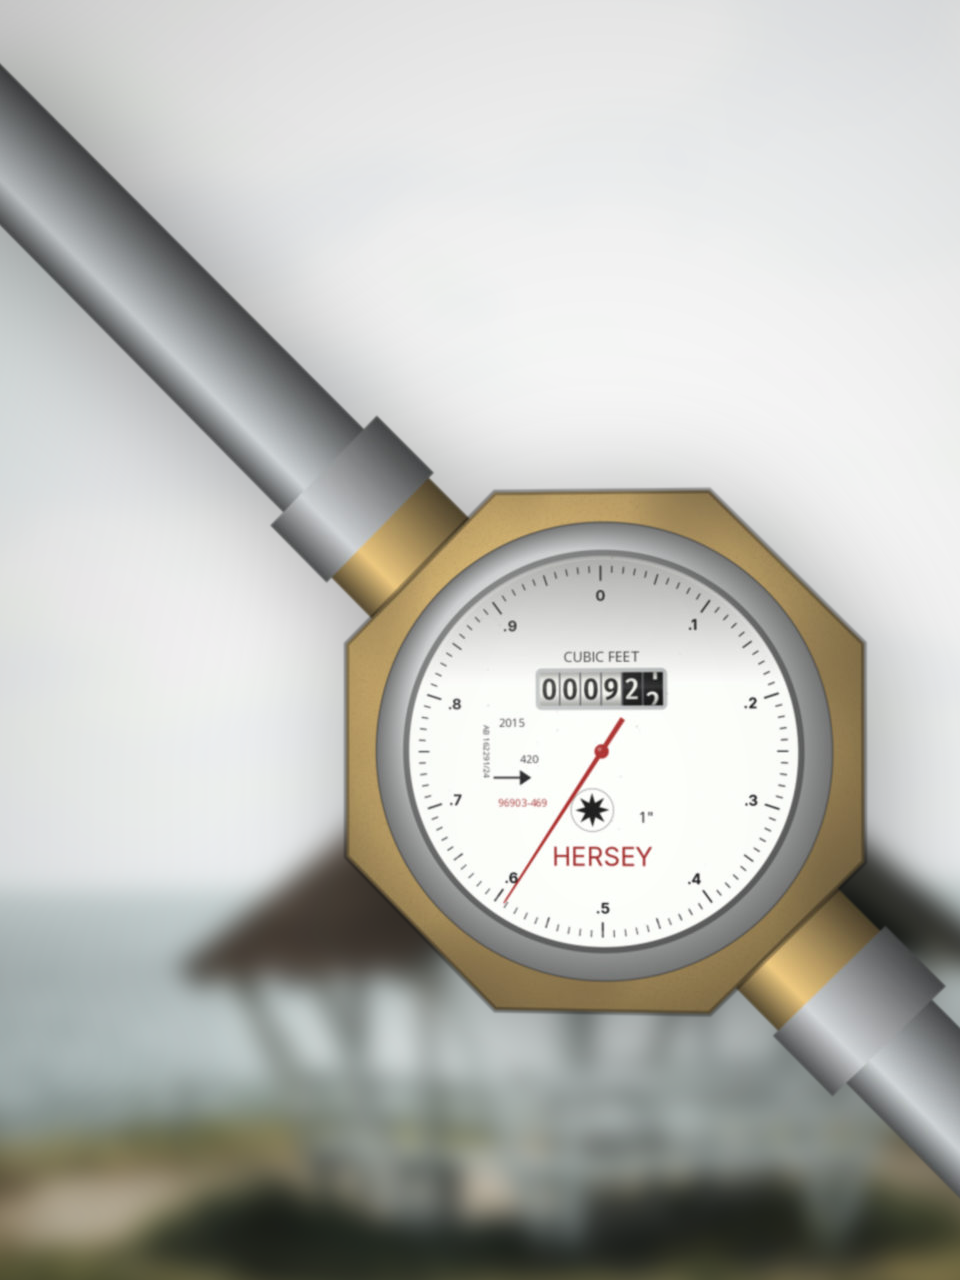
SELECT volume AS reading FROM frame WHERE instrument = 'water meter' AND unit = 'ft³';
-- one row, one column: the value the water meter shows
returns 921.59 ft³
